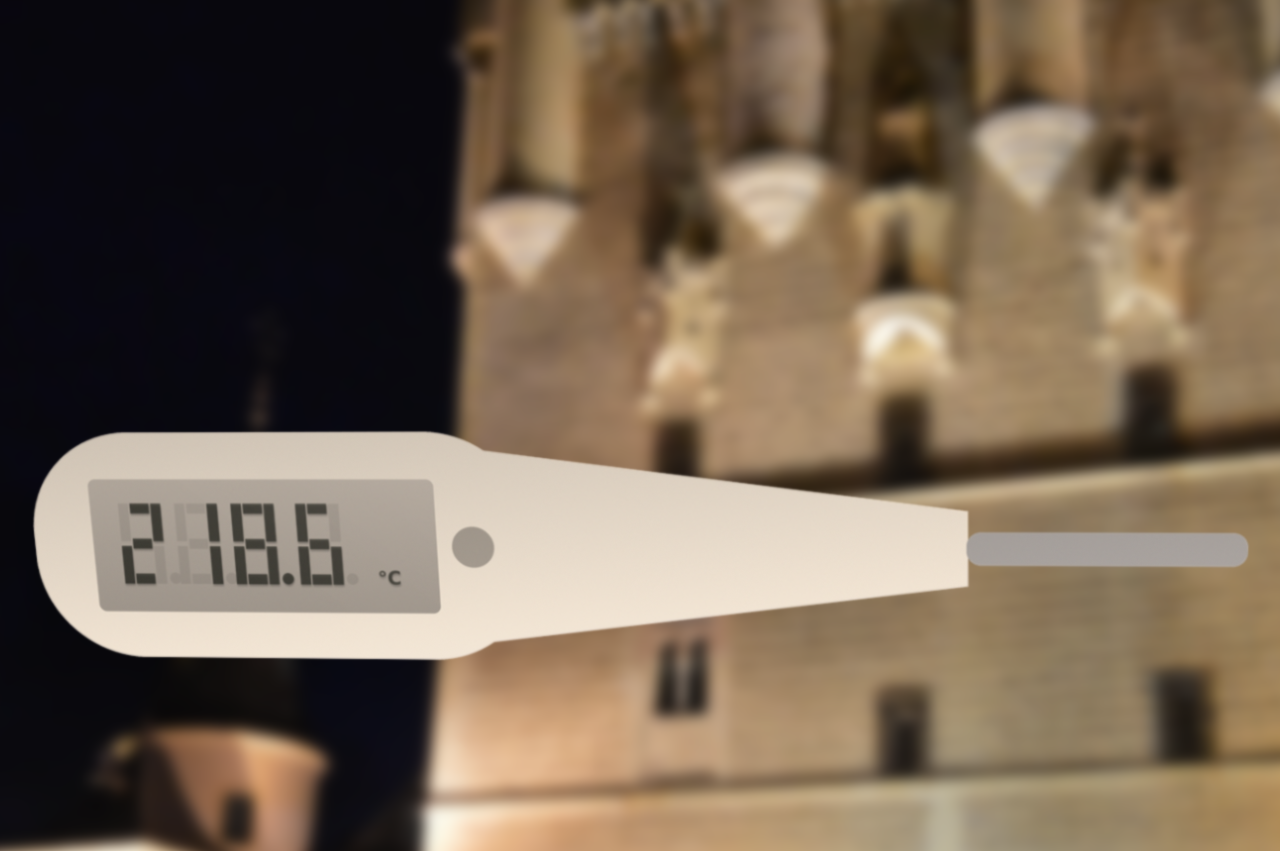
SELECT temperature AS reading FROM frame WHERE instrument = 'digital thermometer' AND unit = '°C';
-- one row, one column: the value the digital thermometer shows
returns 218.6 °C
